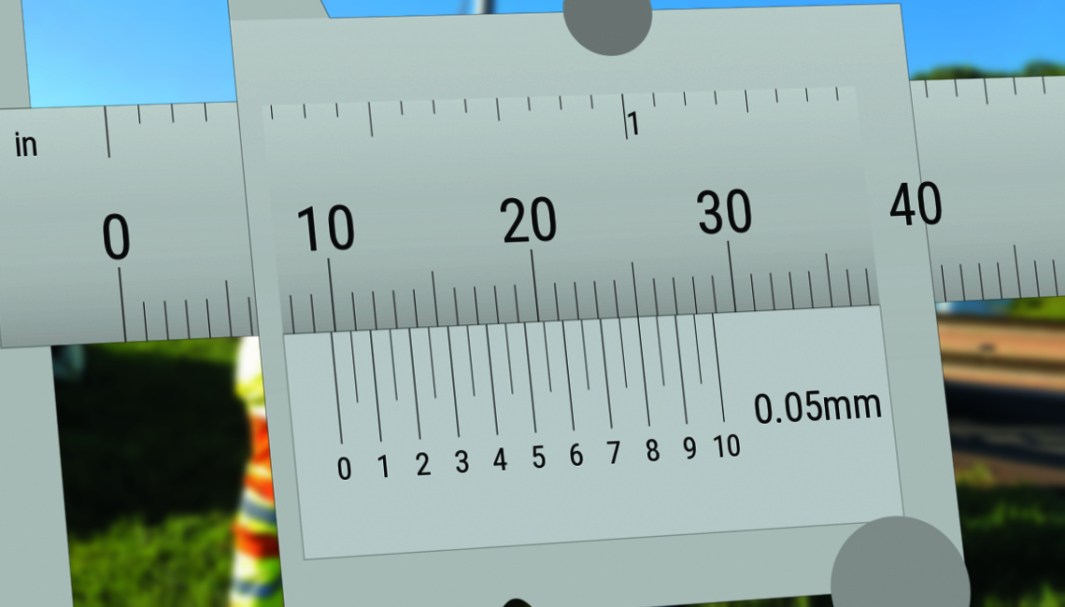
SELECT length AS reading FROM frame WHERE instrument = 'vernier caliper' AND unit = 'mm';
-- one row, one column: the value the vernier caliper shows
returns 9.8 mm
